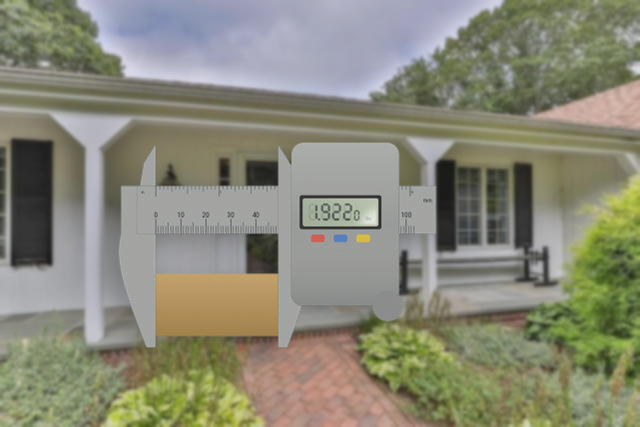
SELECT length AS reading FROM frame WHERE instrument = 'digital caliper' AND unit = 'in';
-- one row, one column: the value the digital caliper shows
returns 1.9220 in
